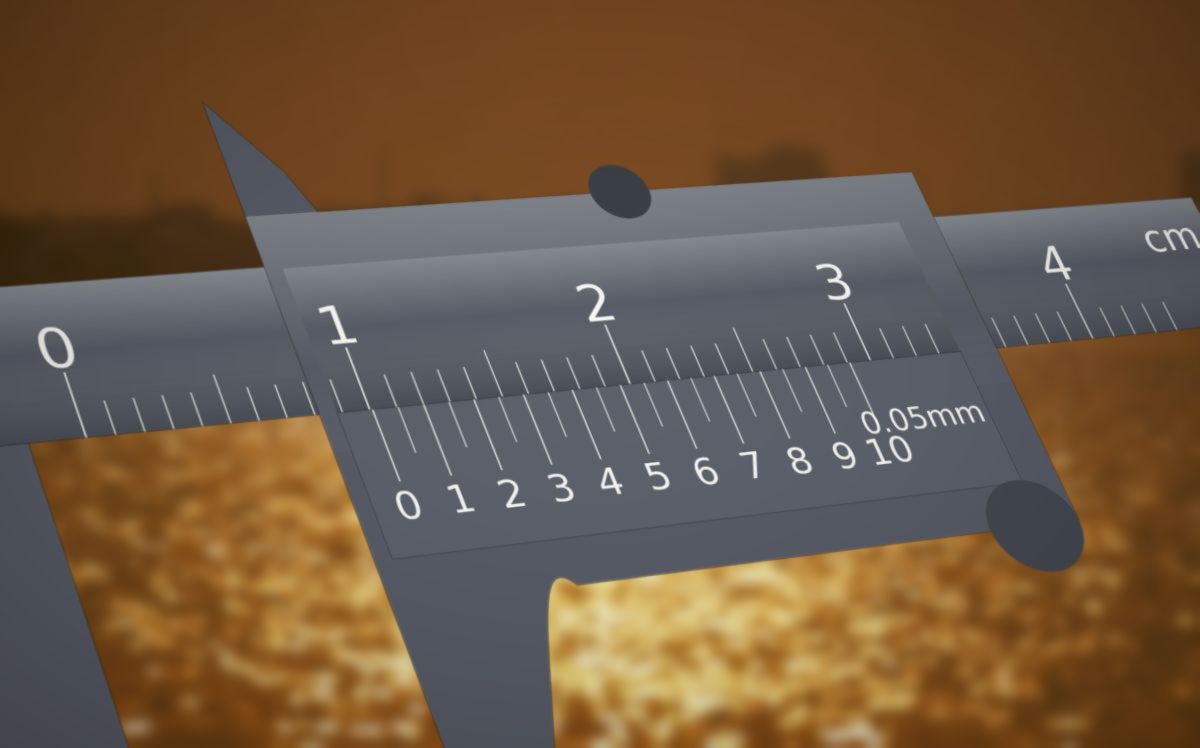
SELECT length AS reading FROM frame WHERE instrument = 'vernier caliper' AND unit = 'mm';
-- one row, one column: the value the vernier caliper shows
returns 10.1 mm
